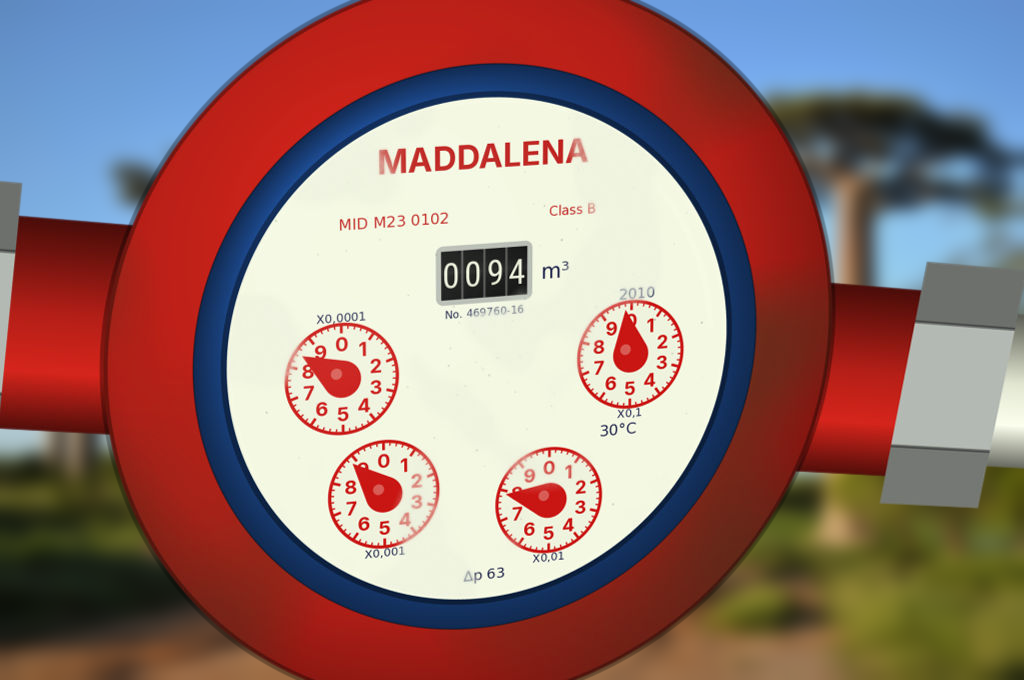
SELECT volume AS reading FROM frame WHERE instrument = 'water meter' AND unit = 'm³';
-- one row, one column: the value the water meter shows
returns 93.9788 m³
